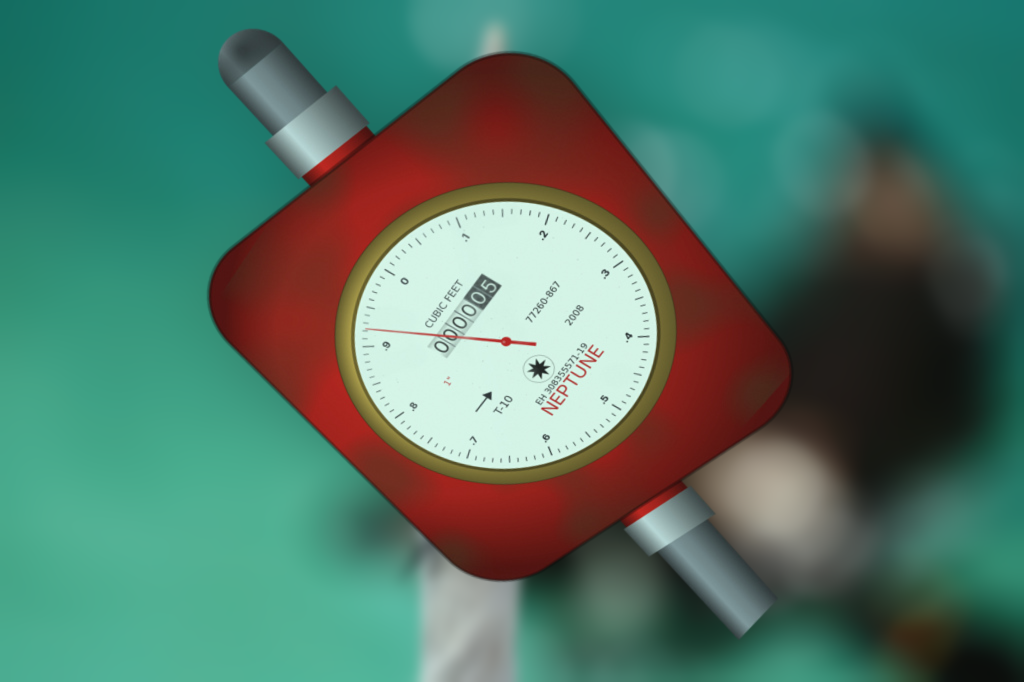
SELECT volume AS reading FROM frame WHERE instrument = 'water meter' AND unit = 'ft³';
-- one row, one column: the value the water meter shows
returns 4.92 ft³
